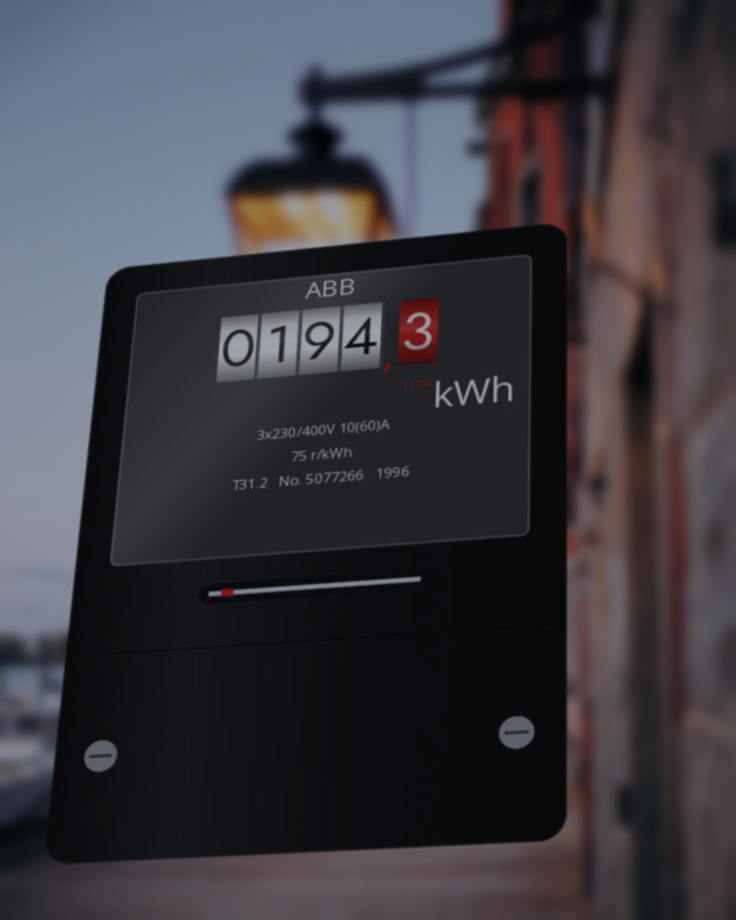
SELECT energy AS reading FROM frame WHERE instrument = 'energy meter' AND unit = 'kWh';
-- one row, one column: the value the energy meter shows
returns 194.3 kWh
